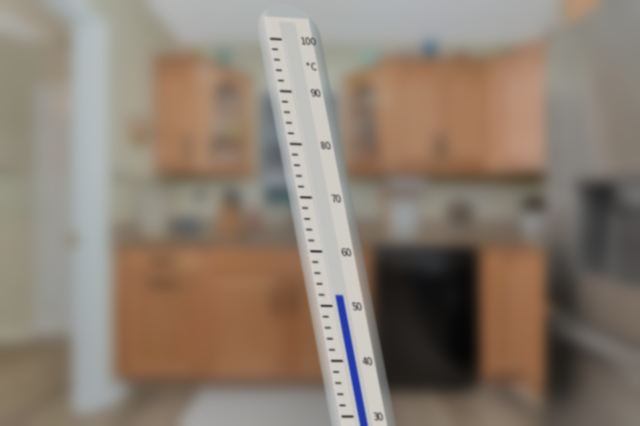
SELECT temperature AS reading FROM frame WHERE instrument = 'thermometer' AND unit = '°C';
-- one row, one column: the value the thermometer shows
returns 52 °C
